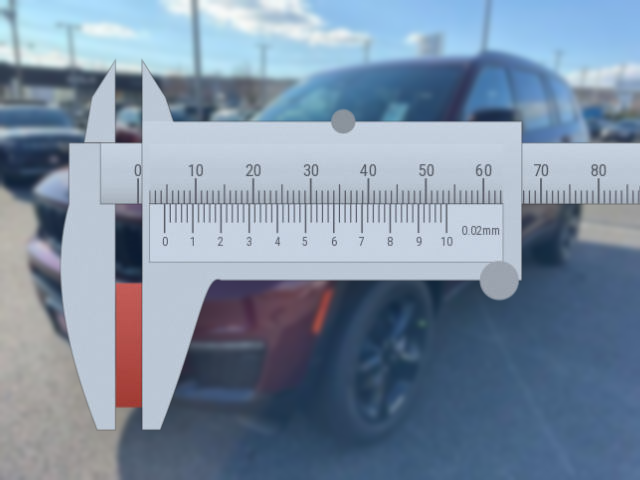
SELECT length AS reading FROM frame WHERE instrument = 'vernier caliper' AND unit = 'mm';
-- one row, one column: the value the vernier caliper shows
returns 4.6 mm
